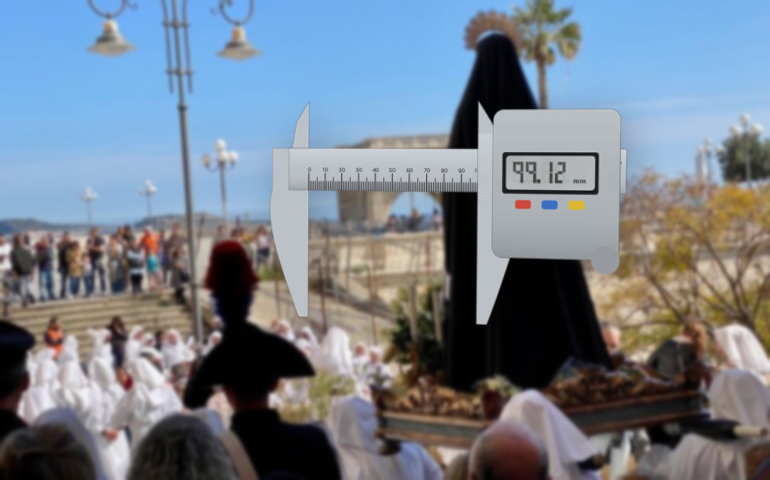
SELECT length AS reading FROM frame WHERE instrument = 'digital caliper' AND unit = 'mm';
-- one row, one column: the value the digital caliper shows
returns 99.12 mm
